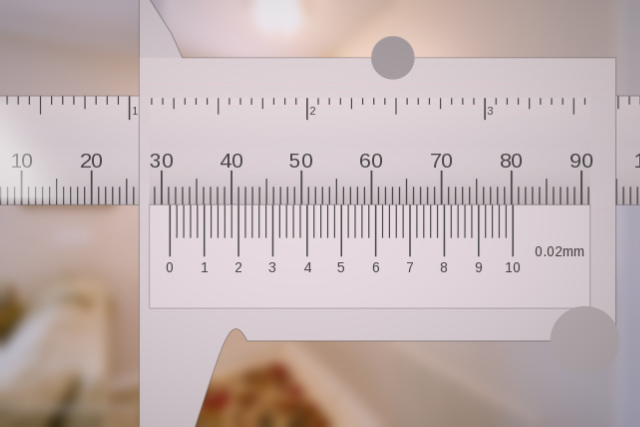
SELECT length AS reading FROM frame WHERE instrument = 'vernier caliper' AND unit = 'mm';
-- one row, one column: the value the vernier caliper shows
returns 31.2 mm
